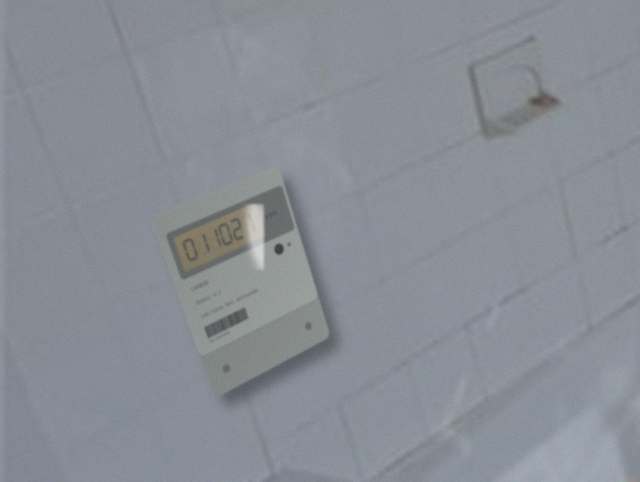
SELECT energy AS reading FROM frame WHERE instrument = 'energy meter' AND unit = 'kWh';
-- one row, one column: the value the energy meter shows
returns 11021 kWh
